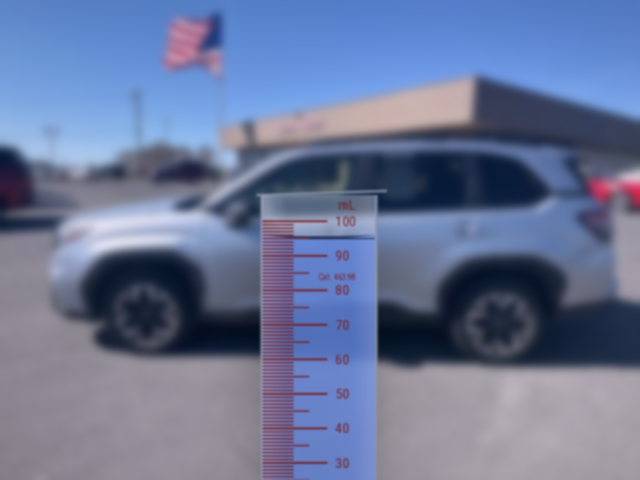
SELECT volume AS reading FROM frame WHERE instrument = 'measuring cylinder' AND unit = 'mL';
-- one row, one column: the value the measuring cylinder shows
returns 95 mL
